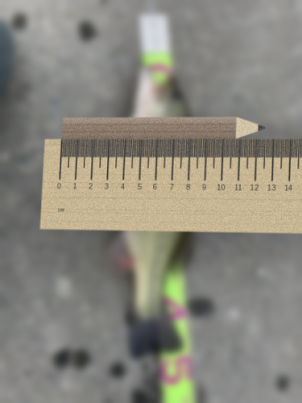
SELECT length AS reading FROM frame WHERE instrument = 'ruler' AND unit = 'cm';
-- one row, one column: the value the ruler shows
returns 12.5 cm
